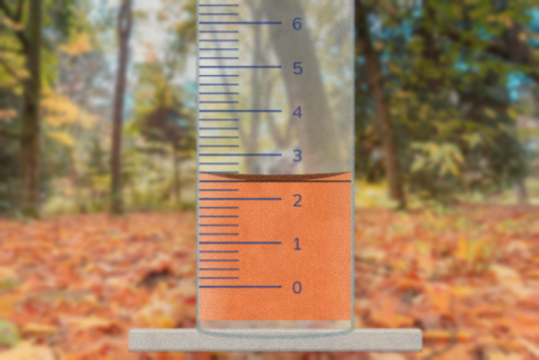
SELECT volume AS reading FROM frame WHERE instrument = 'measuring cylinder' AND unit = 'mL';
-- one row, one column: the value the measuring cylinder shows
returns 2.4 mL
